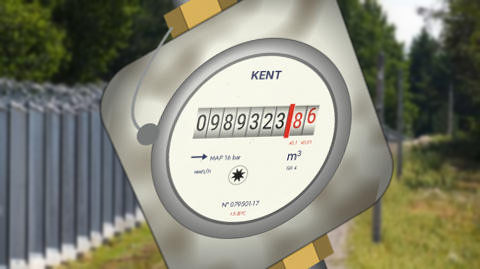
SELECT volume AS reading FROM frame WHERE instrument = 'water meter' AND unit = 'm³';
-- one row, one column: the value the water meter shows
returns 989323.86 m³
